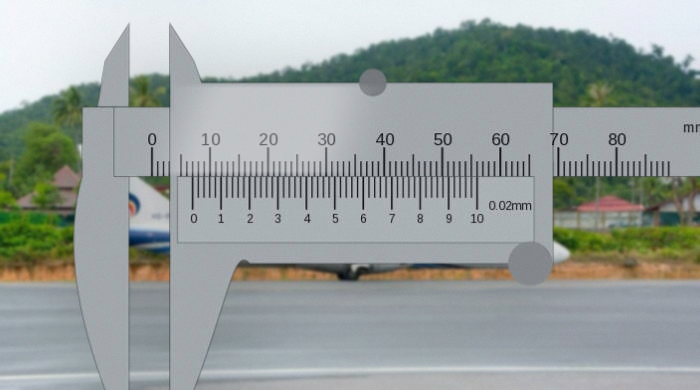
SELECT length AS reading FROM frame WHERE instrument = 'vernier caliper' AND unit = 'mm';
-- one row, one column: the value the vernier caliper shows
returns 7.0 mm
